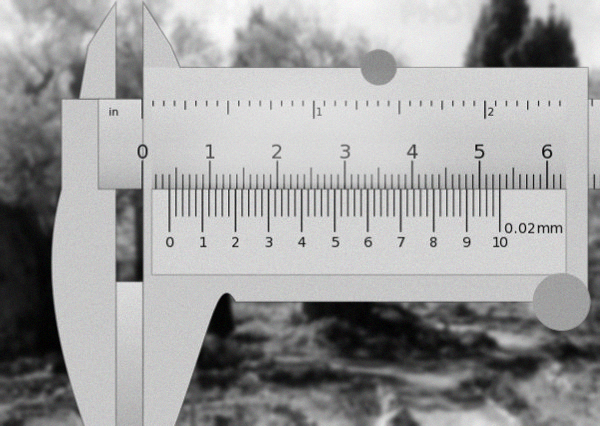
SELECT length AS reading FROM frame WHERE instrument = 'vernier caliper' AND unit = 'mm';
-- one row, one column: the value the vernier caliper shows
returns 4.0 mm
